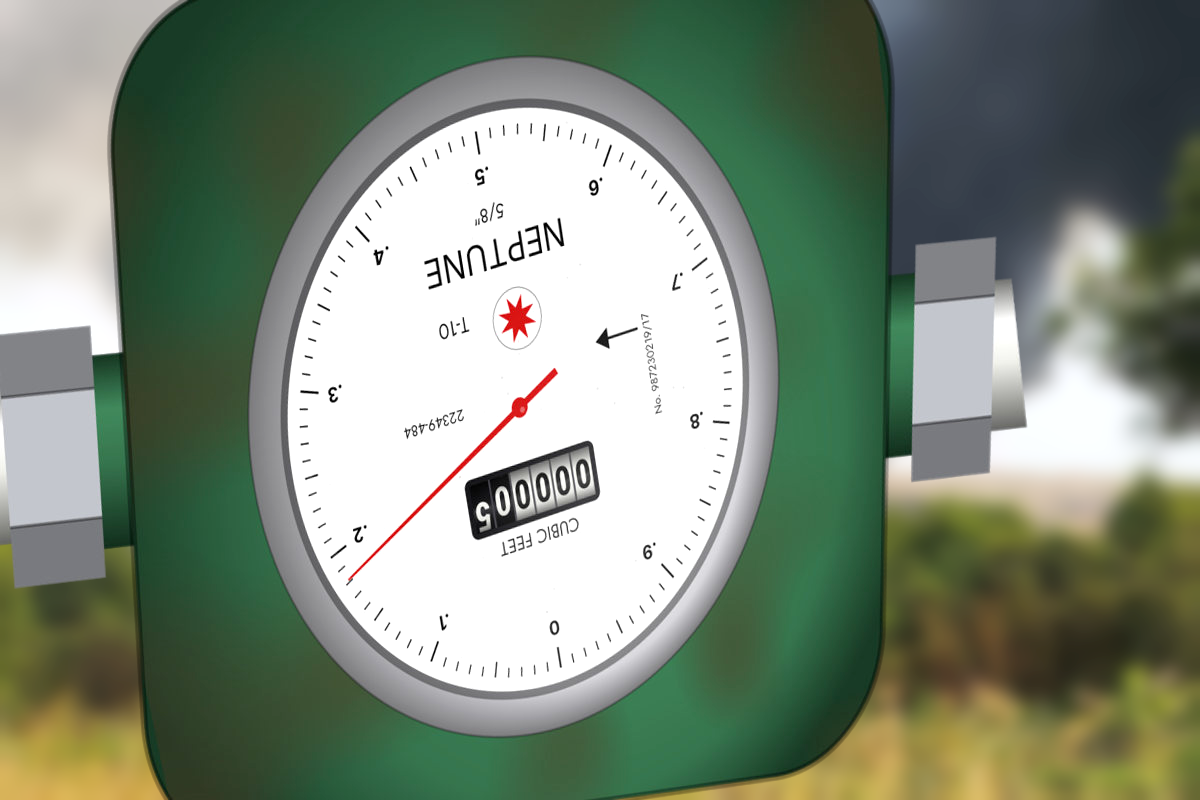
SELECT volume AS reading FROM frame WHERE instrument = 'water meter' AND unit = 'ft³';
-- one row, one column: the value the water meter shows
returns 5.18 ft³
